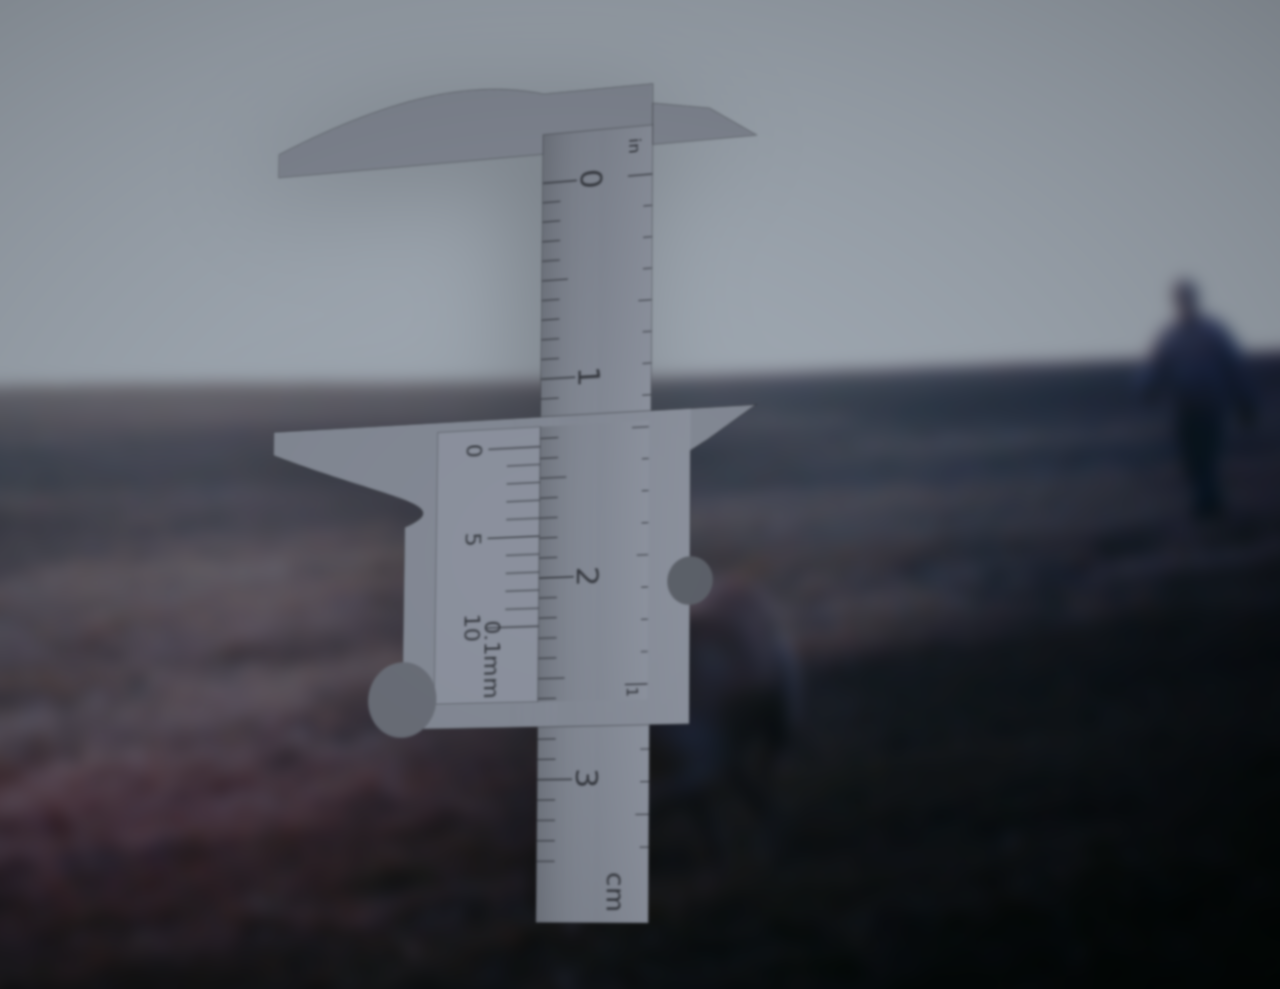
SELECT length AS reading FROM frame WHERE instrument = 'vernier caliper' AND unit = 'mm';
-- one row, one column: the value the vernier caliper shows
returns 13.4 mm
